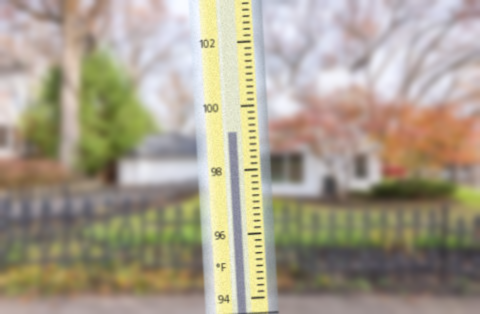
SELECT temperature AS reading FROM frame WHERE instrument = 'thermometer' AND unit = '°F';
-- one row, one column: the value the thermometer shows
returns 99.2 °F
